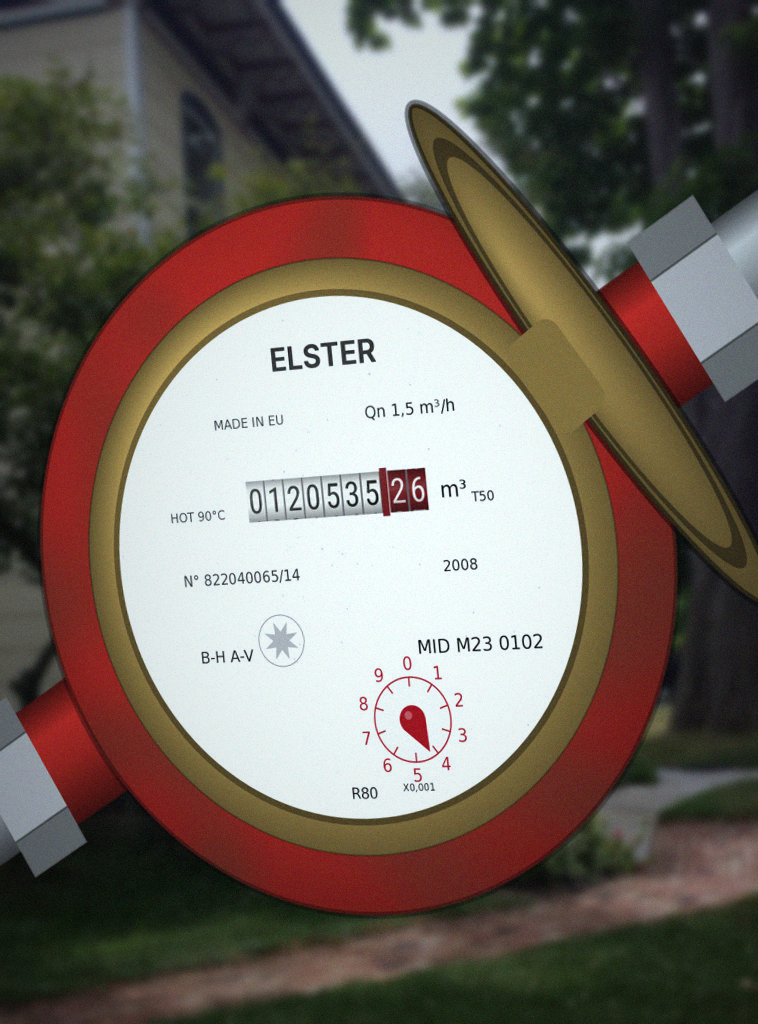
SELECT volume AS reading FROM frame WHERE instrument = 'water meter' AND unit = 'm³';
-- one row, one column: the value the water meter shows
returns 120535.264 m³
